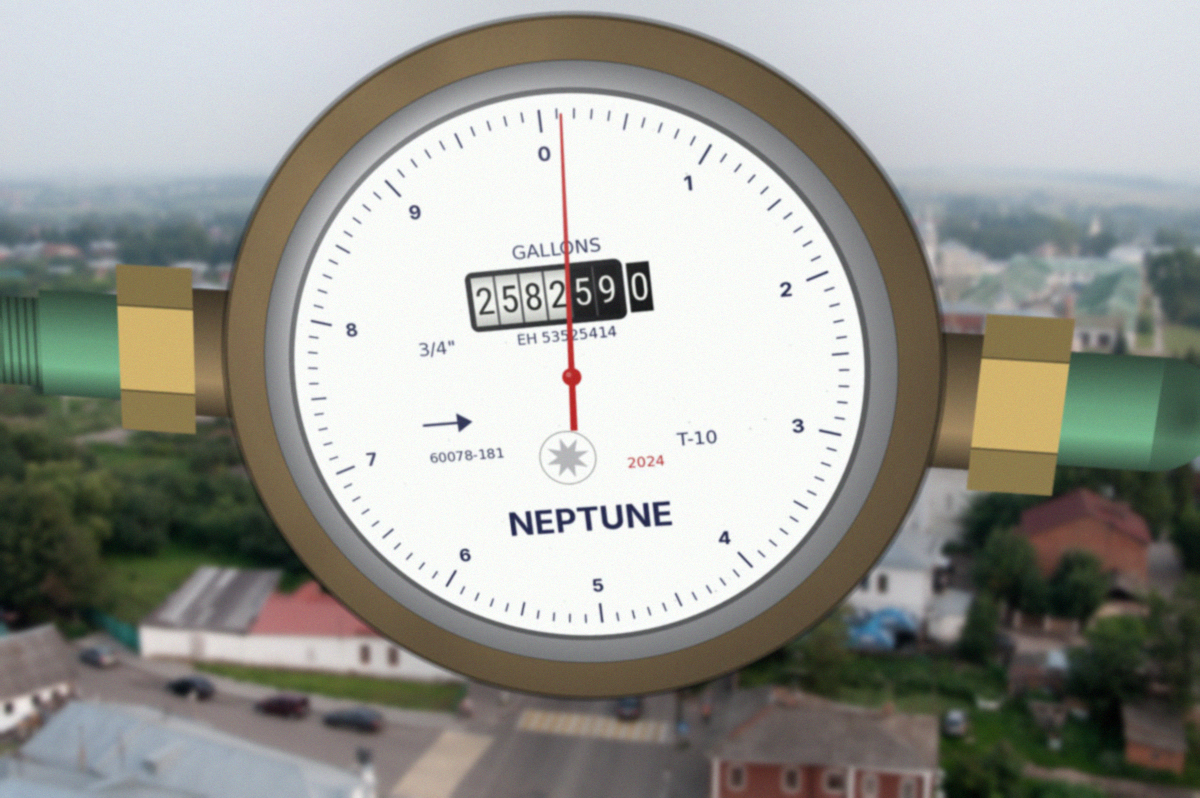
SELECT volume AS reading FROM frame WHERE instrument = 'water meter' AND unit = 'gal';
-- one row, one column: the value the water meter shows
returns 2582590.1 gal
